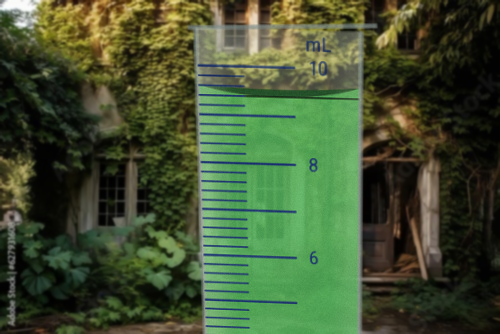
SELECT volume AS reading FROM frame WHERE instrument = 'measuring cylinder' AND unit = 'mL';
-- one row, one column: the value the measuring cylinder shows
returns 9.4 mL
